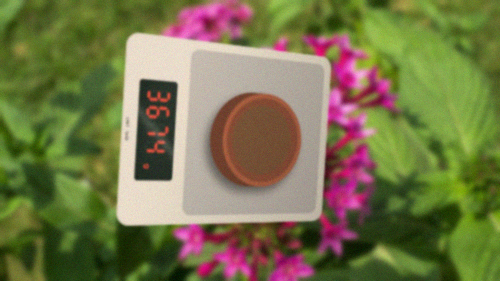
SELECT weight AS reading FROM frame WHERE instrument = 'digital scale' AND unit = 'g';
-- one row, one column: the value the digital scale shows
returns 3674 g
